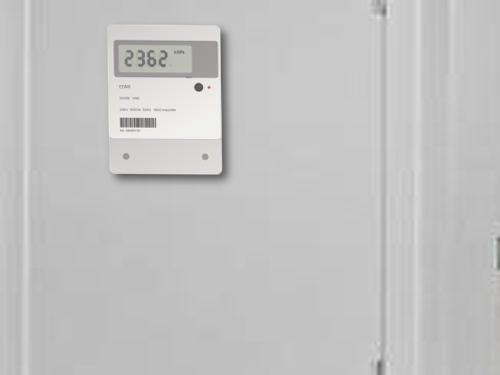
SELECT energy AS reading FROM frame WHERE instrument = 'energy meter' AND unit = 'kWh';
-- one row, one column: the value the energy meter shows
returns 2362 kWh
